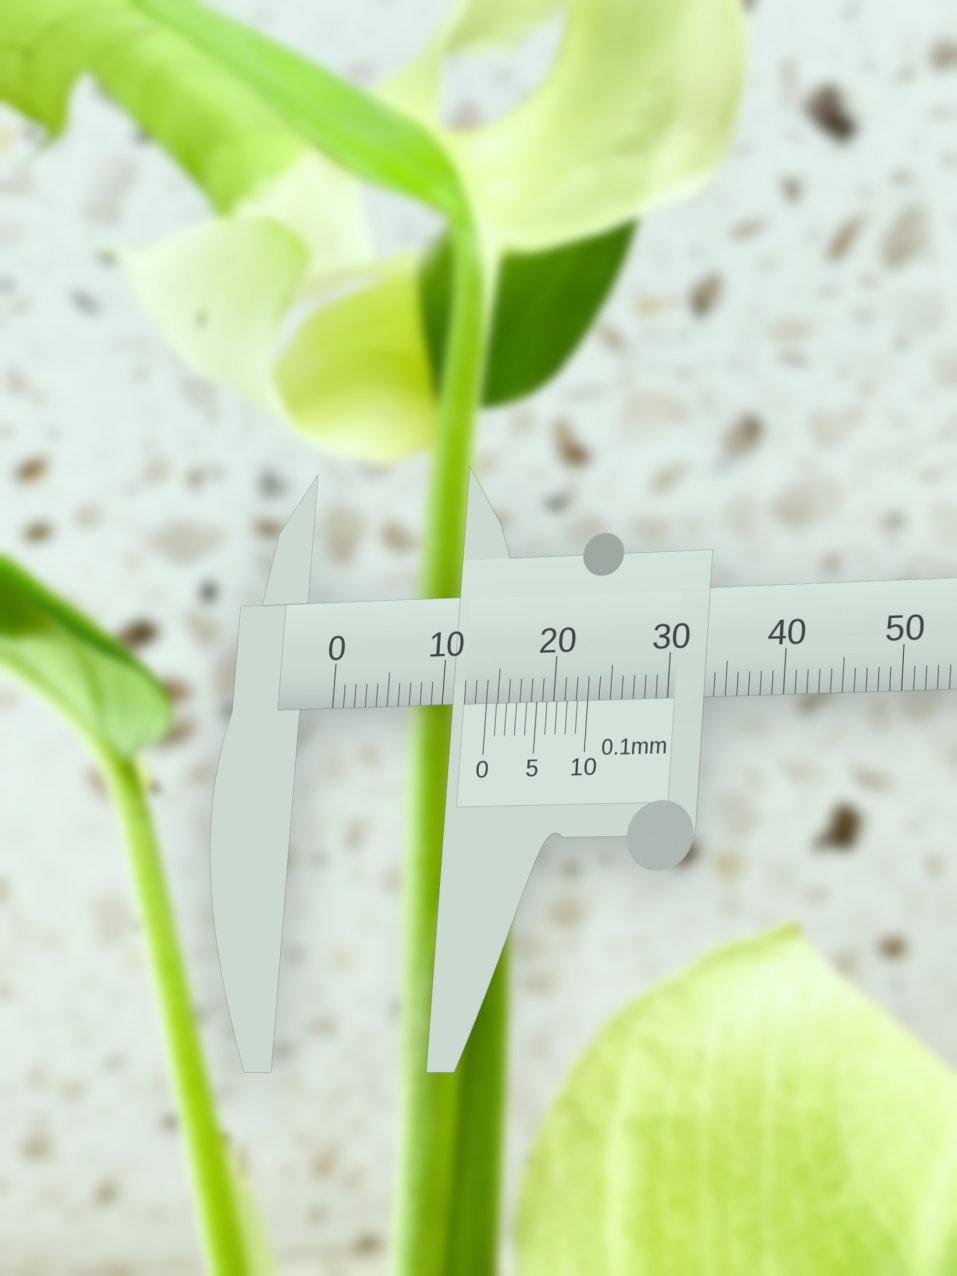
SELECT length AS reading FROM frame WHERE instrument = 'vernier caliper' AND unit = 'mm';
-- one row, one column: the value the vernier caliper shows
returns 14.0 mm
